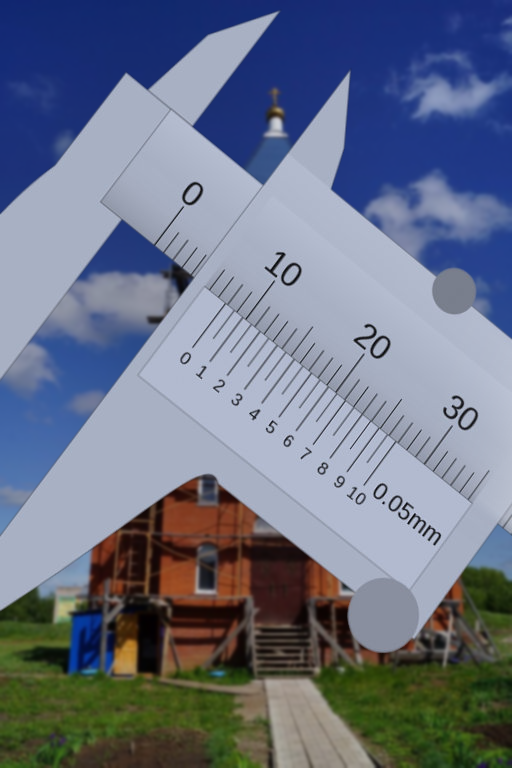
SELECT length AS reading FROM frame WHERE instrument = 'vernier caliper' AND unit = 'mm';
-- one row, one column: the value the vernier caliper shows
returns 7.8 mm
